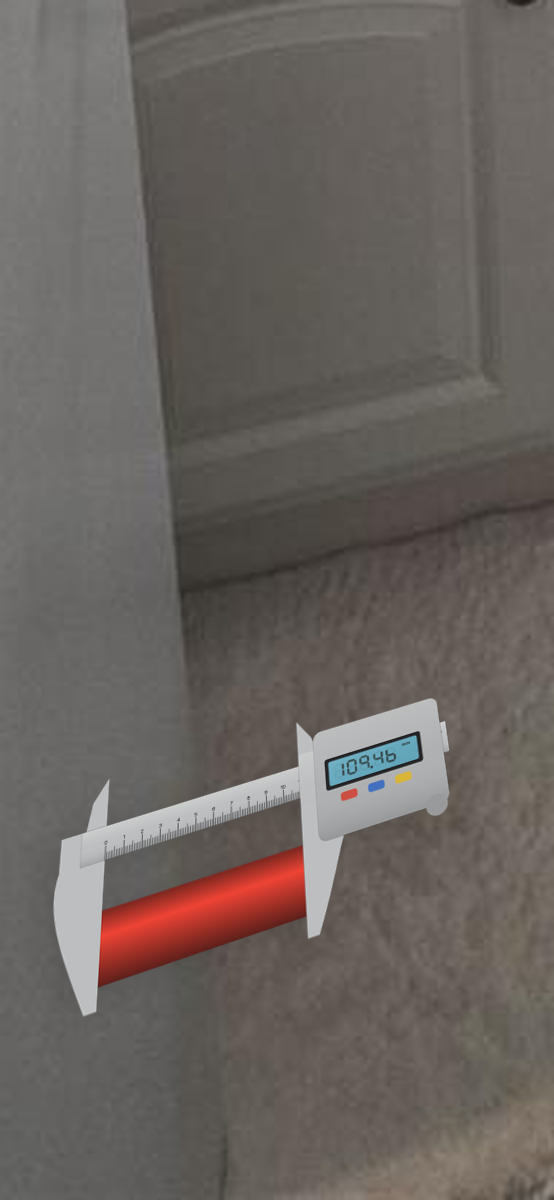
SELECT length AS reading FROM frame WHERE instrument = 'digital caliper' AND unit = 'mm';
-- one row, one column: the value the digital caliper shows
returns 109.46 mm
